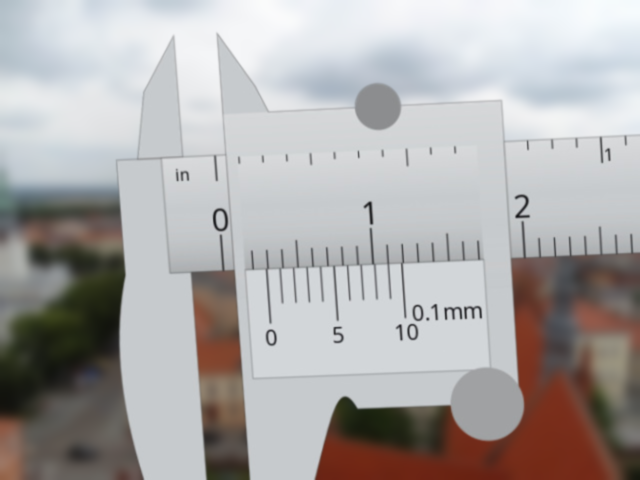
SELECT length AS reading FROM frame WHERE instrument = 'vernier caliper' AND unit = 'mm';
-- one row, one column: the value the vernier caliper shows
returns 2.9 mm
